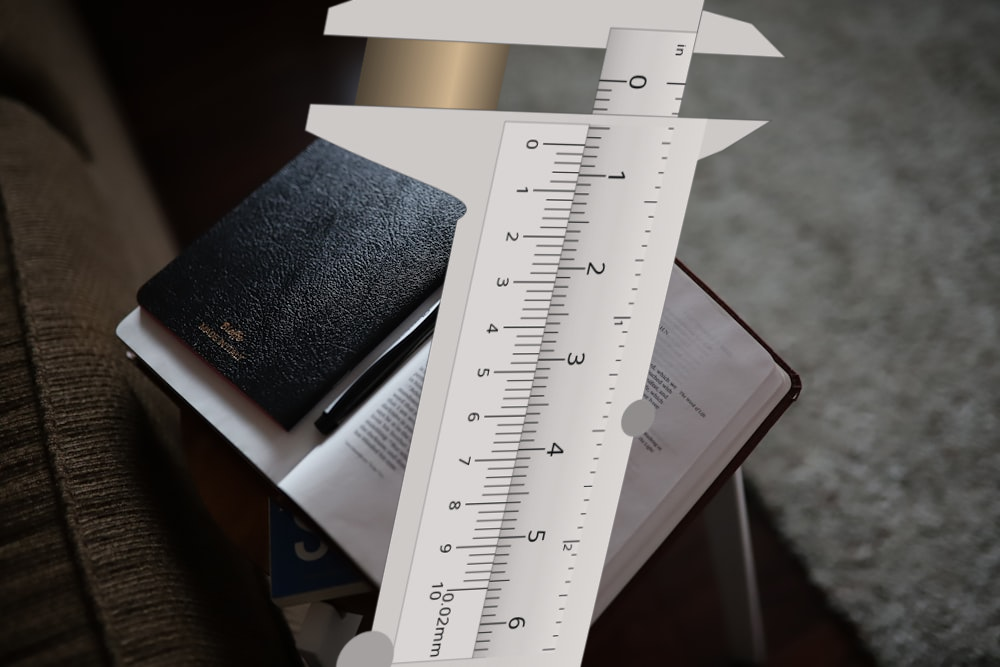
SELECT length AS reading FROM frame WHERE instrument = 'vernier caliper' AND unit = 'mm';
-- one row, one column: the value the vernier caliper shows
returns 6.8 mm
